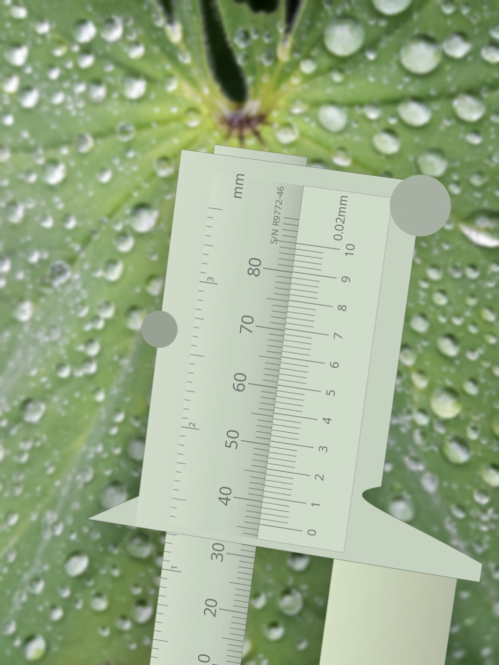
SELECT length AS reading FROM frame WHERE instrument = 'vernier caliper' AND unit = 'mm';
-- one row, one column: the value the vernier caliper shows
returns 36.0 mm
